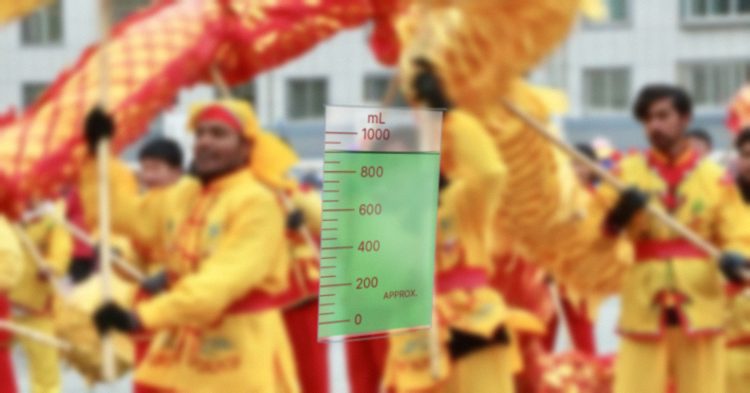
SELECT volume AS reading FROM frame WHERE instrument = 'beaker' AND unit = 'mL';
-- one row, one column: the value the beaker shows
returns 900 mL
